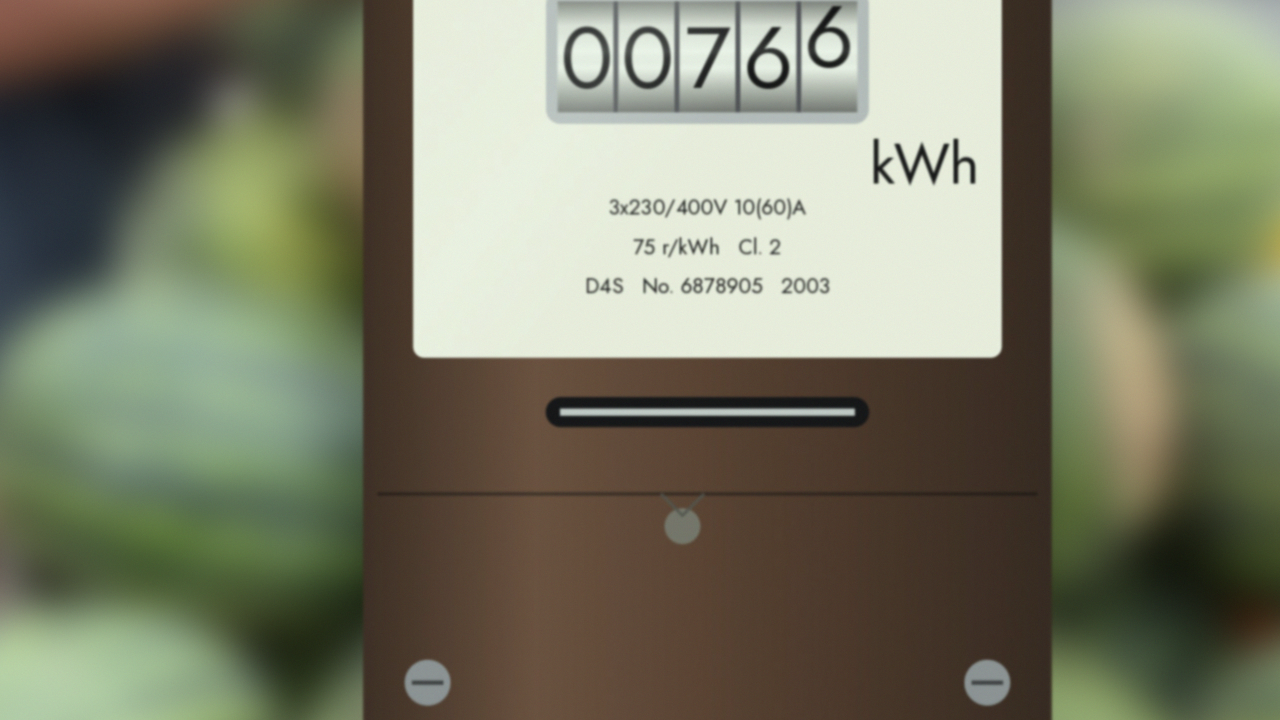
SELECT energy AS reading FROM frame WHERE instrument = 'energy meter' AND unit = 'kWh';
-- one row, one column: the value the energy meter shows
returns 766 kWh
